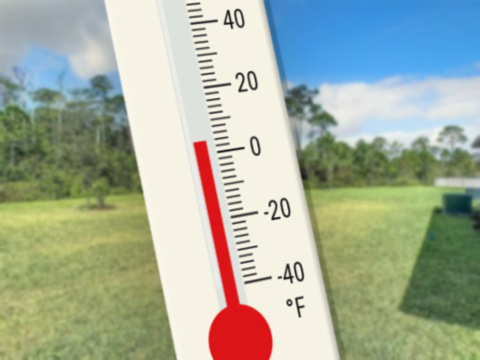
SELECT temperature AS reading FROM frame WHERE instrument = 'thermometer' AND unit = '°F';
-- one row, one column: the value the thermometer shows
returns 4 °F
